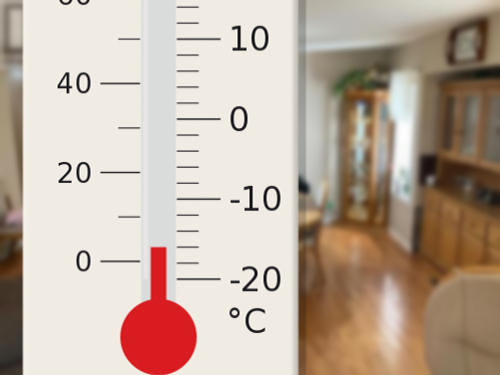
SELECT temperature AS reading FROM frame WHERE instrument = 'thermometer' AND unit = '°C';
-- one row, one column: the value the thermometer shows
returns -16 °C
